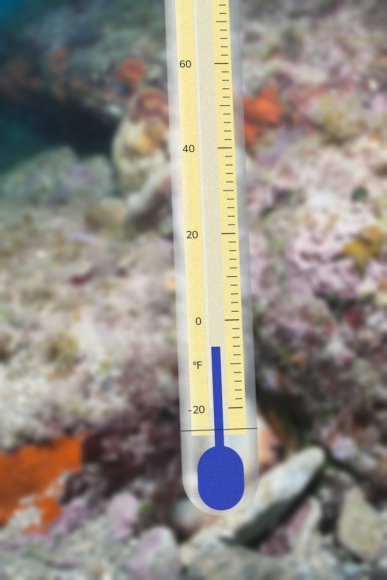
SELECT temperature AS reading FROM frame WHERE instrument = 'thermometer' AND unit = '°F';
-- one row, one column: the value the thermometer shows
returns -6 °F
